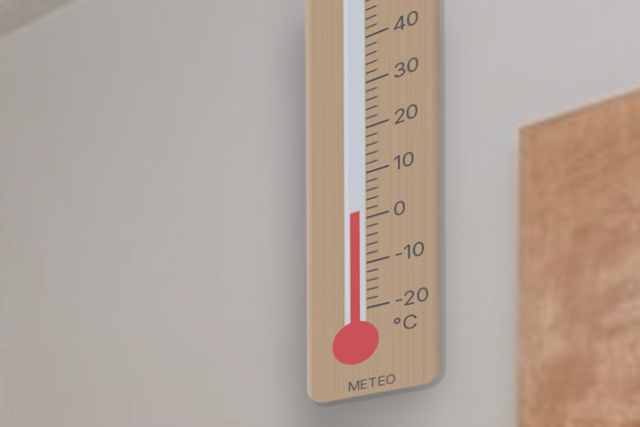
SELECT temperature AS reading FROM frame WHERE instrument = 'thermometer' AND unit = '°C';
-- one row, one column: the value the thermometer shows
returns 2 °C
